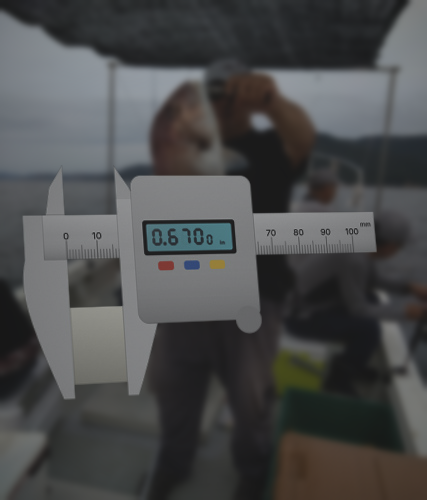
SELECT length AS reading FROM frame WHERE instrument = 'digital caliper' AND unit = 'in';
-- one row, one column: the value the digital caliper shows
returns 0.6700 in
